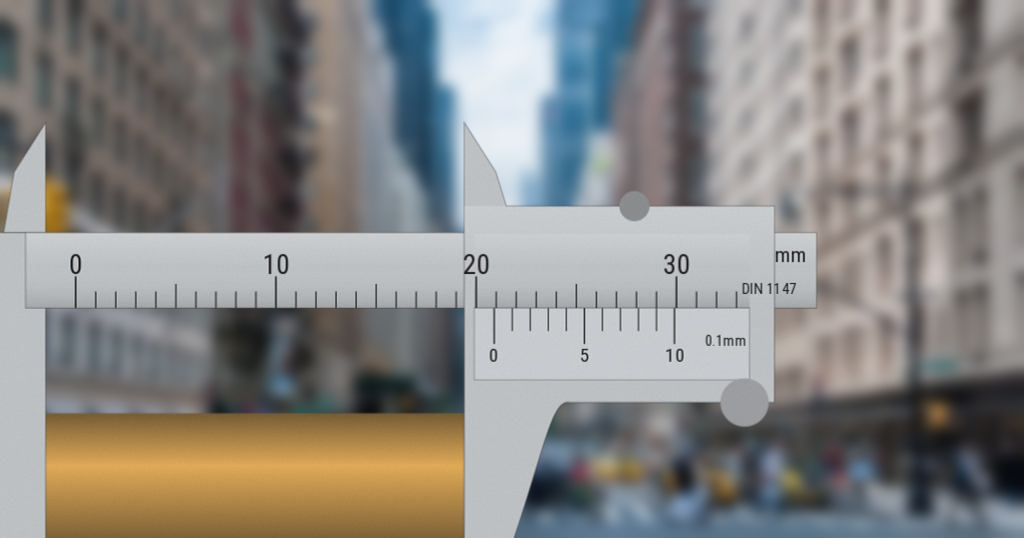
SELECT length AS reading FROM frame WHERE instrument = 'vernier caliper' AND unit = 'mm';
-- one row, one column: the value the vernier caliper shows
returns 20.9 mm
